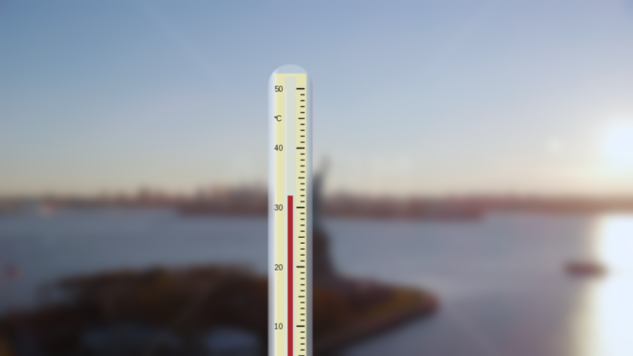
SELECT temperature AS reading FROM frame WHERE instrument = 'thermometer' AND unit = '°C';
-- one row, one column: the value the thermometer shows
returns 32 °C
